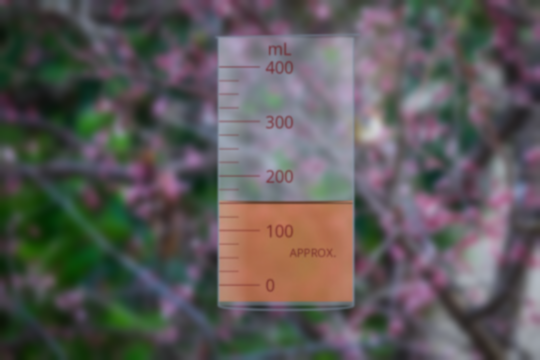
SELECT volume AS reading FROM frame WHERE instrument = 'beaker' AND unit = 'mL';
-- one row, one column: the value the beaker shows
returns 150 mL
